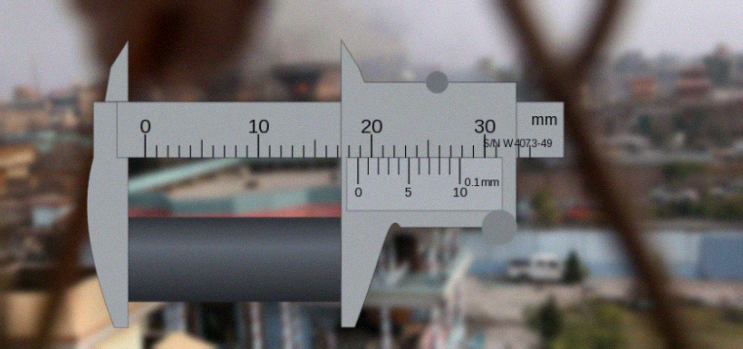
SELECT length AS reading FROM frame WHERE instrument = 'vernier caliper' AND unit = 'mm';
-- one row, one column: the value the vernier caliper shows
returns 18.8 mm
